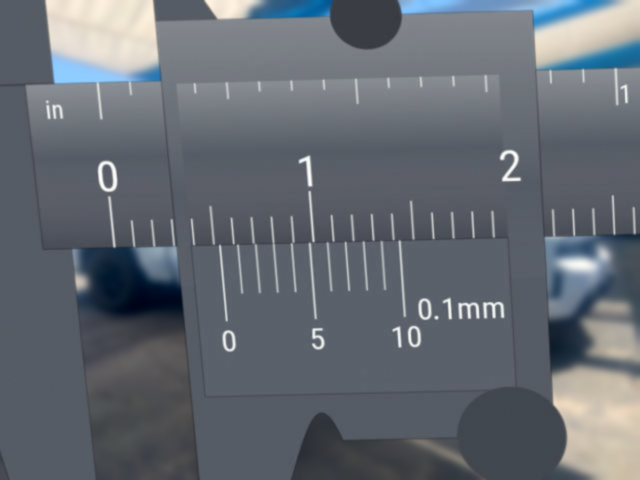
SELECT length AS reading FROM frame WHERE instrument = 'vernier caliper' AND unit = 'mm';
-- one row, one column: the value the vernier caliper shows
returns 5.3 mm
